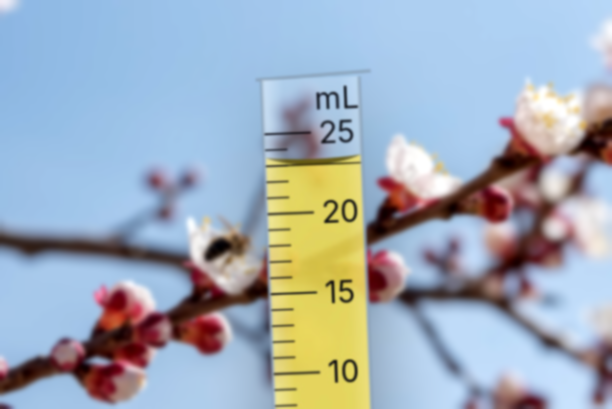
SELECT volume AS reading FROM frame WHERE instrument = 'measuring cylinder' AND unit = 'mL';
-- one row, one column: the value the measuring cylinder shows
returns 23 mL
